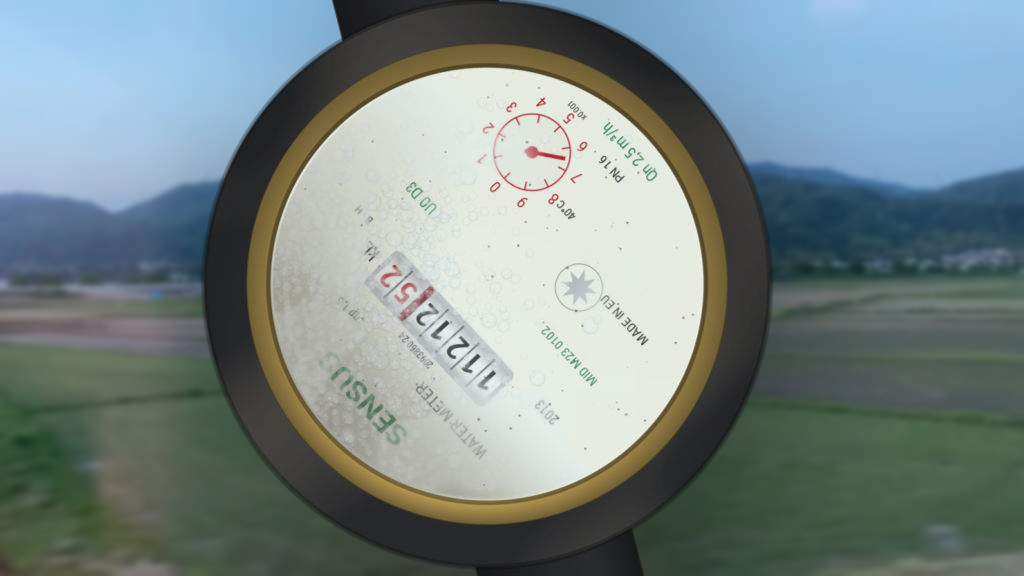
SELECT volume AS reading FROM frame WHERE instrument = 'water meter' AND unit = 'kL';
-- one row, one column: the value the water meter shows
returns 11212.526 kL
